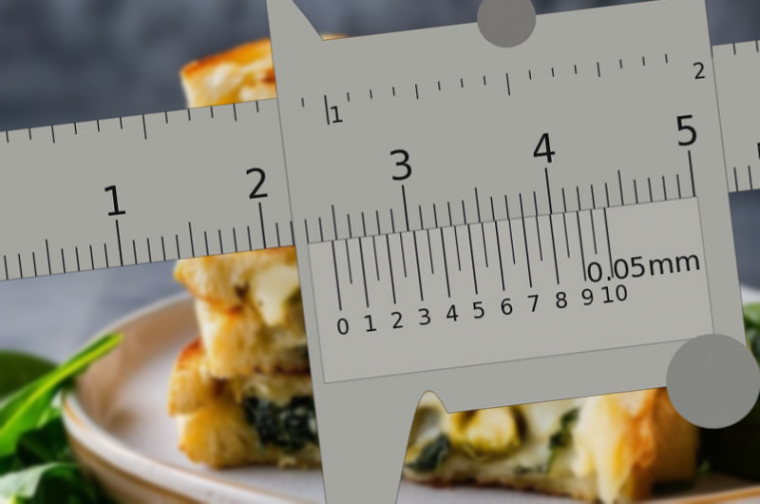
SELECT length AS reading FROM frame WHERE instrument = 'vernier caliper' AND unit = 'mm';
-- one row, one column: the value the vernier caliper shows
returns 24.7 mm
